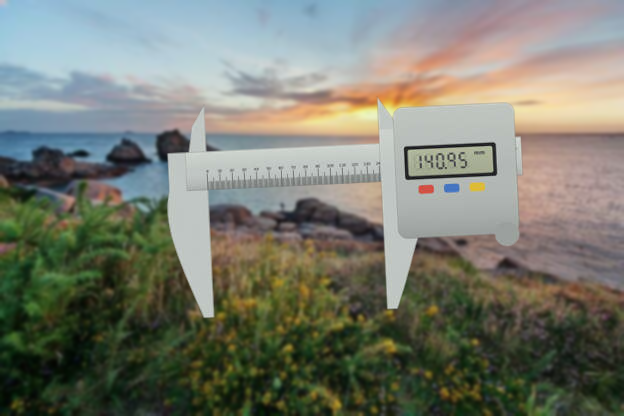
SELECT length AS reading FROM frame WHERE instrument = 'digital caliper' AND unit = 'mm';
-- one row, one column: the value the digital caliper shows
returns 140.95 mm
